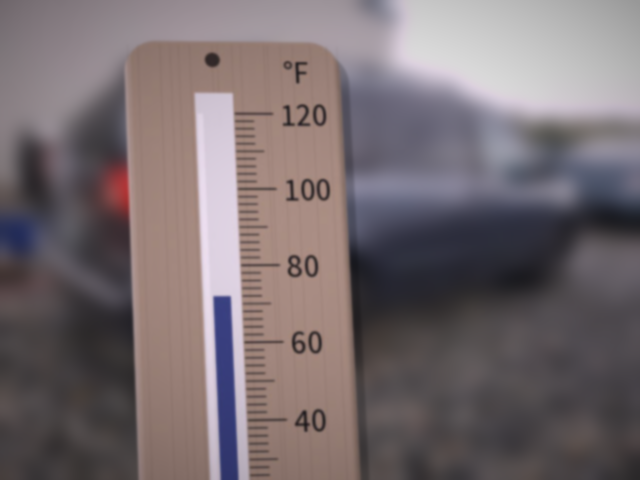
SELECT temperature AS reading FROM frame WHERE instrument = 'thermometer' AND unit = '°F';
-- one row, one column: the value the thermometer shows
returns 72 °F
